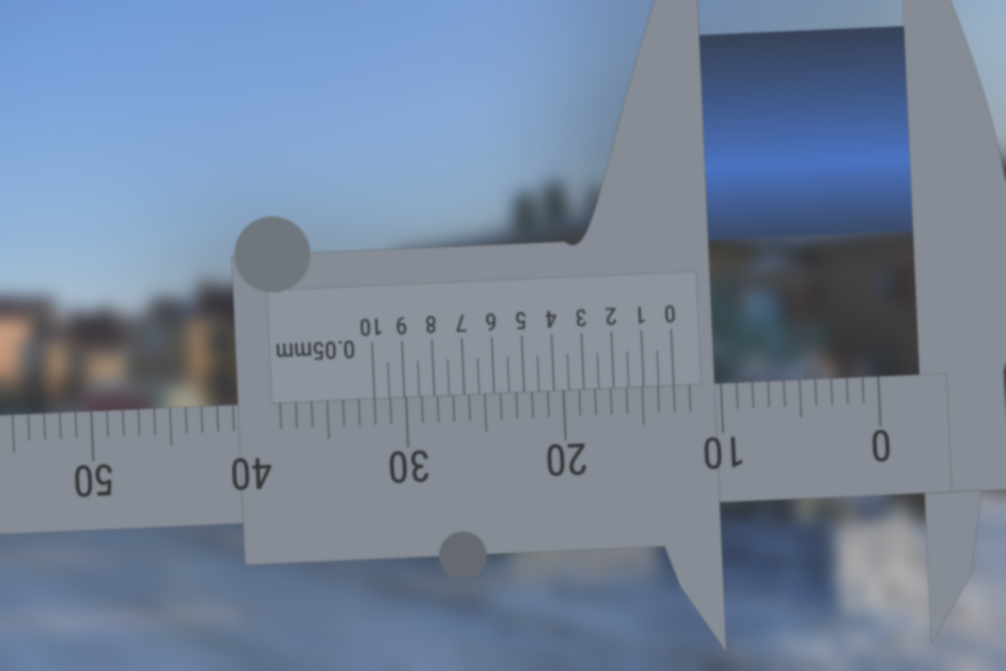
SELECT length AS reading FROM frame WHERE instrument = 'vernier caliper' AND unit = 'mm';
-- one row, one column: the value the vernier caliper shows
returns 13.0 mm
